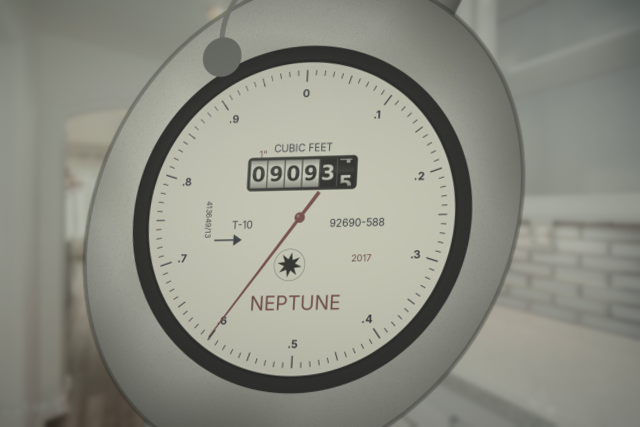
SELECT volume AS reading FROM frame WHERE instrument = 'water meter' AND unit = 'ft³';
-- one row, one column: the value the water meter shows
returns 90934.60 ft³
